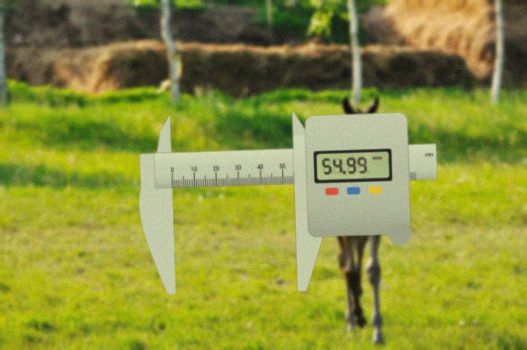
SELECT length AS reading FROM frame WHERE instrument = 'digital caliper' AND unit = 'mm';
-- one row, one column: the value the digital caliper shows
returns 54.99 mm
